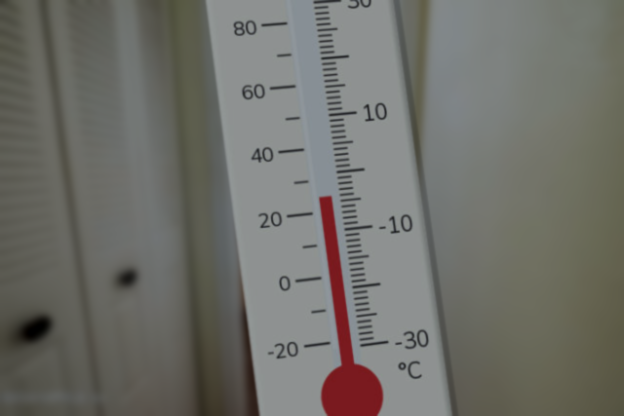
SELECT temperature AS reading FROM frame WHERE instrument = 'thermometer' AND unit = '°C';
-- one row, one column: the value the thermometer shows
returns -4 °C
